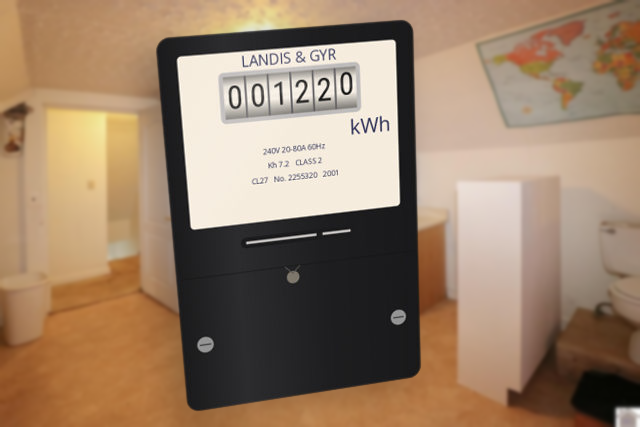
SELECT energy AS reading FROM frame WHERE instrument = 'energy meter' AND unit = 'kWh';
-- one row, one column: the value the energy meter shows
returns 1220 kWh
